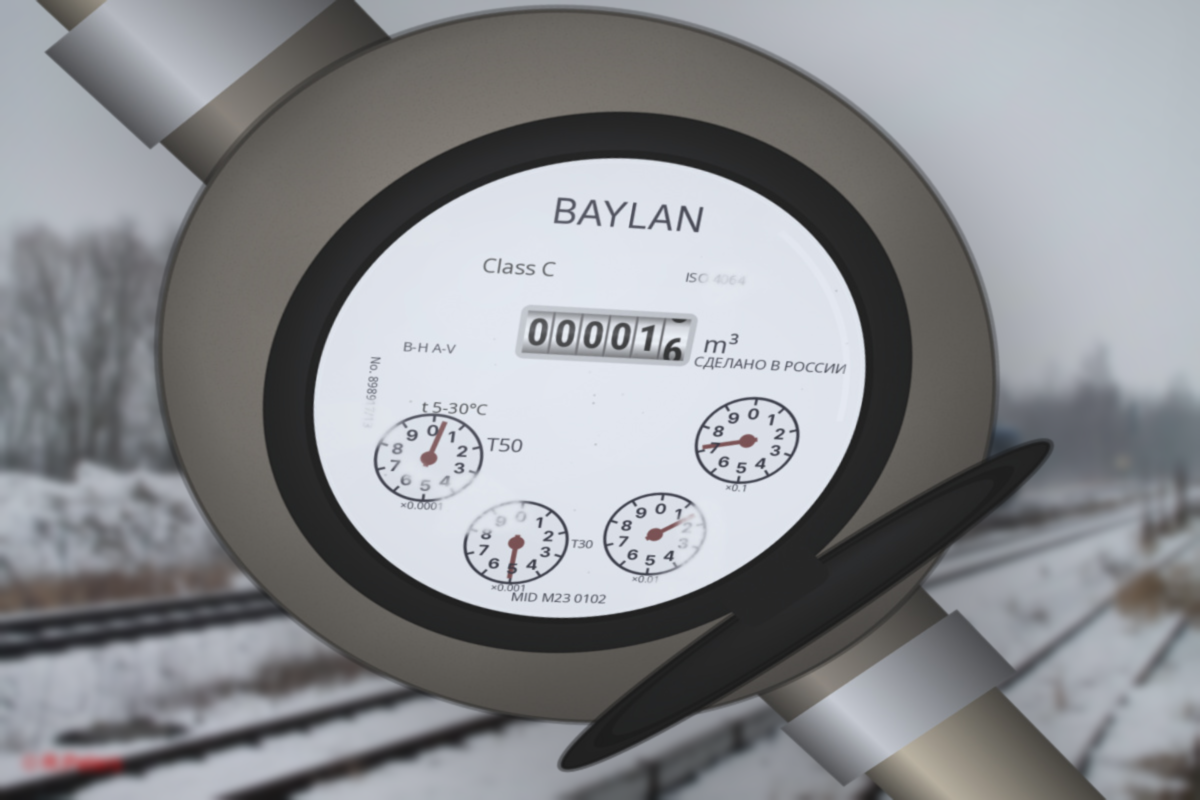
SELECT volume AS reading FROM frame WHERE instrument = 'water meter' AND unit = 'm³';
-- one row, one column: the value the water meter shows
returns 15.7150 m³
